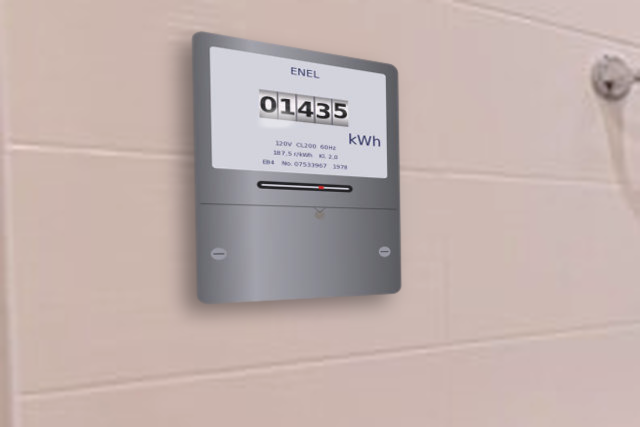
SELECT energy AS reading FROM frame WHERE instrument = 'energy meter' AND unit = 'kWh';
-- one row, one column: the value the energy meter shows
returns 1435 kWh
